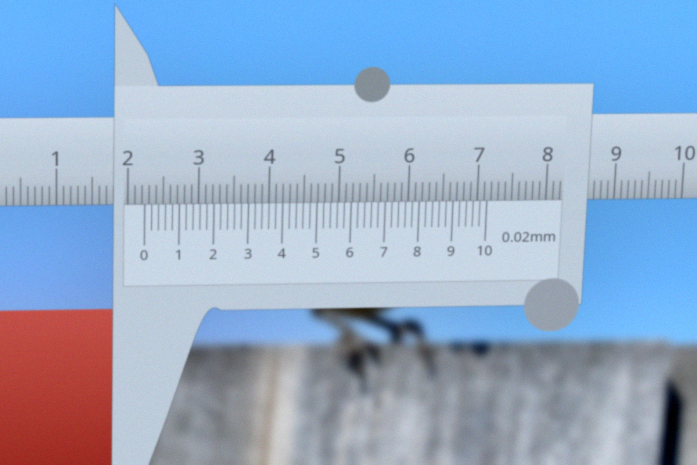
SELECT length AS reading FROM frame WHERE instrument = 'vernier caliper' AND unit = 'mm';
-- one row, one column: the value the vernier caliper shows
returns 22.4 mm
